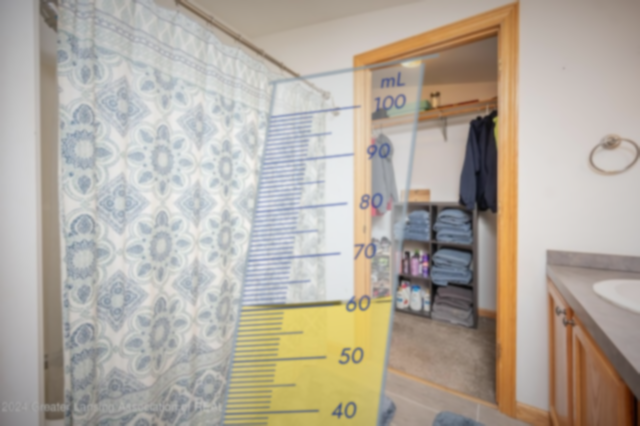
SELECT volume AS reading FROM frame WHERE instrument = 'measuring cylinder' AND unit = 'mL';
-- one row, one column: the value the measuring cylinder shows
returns 60 mL
